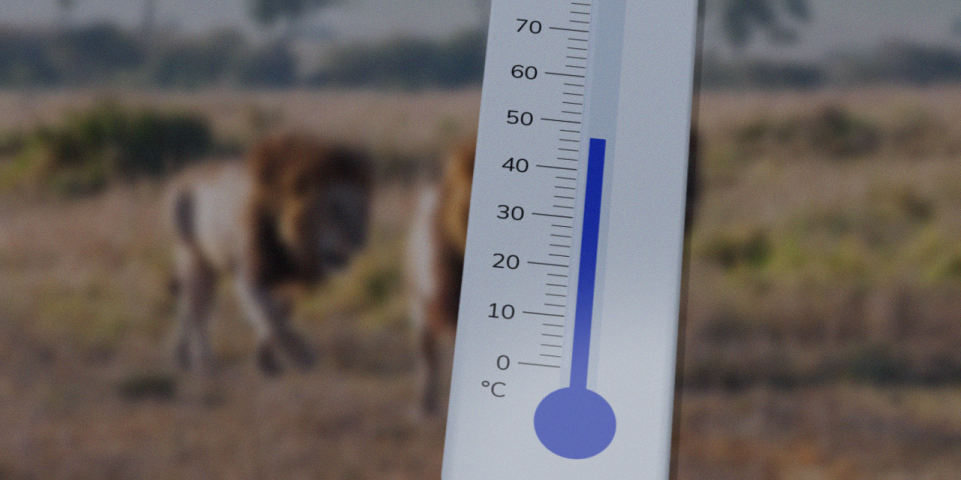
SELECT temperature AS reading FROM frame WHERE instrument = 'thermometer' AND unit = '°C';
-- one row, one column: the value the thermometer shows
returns 47 °C
